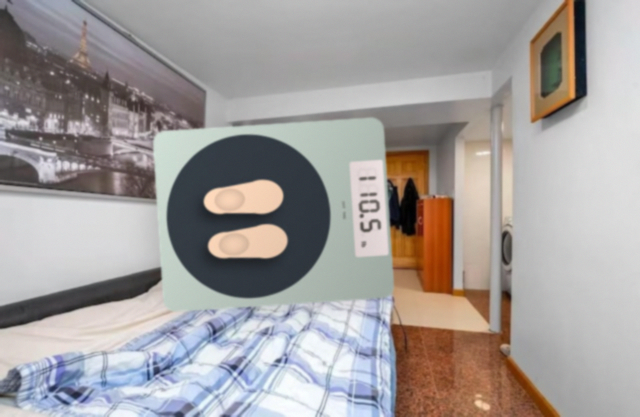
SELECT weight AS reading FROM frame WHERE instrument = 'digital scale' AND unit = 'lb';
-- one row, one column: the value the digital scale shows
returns 110.5 lb
